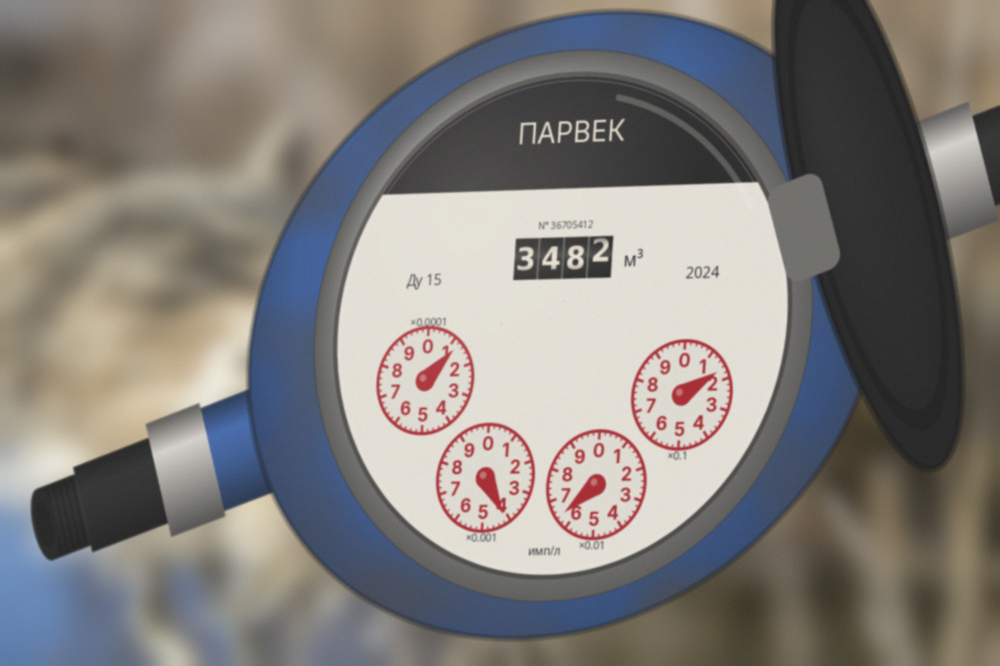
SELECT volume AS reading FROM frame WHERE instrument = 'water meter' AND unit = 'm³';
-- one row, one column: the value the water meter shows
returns 3482.1641 m³
